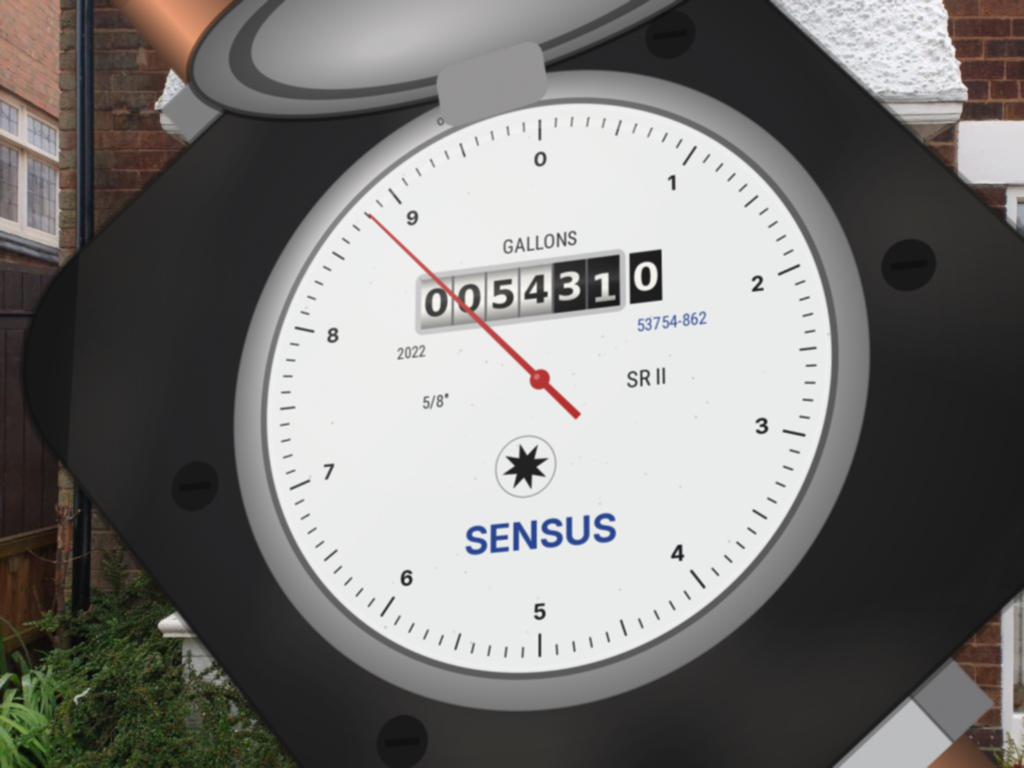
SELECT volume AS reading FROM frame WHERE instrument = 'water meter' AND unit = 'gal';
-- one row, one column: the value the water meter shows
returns 54308.8 gal
